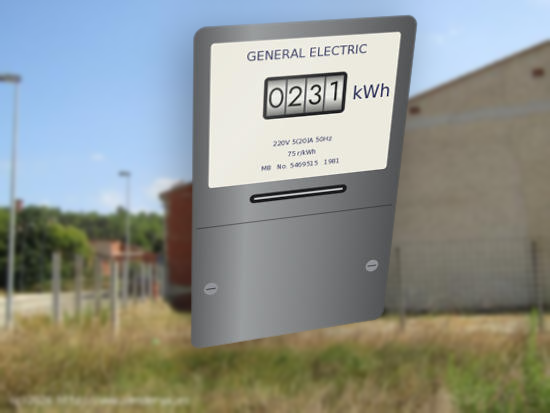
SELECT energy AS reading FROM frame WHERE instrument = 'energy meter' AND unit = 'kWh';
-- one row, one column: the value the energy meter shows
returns 231 kWh
